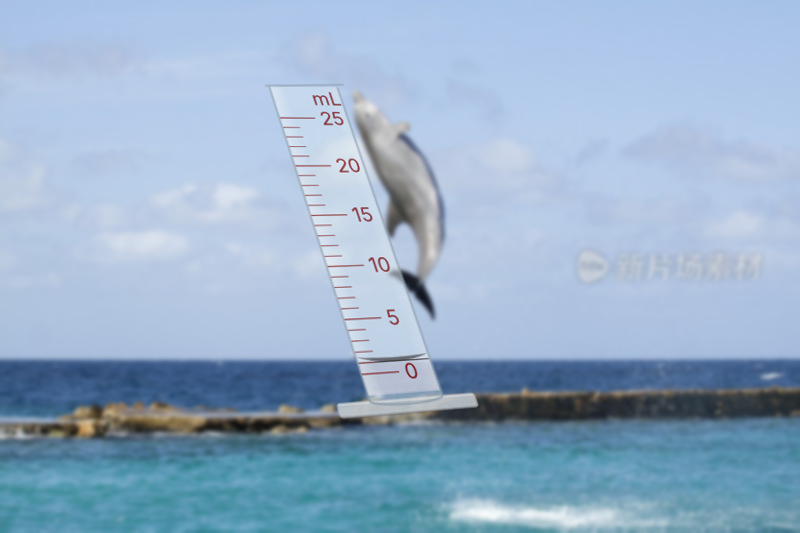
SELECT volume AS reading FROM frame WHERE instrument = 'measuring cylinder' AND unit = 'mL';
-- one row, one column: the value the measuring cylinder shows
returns 1 mL
